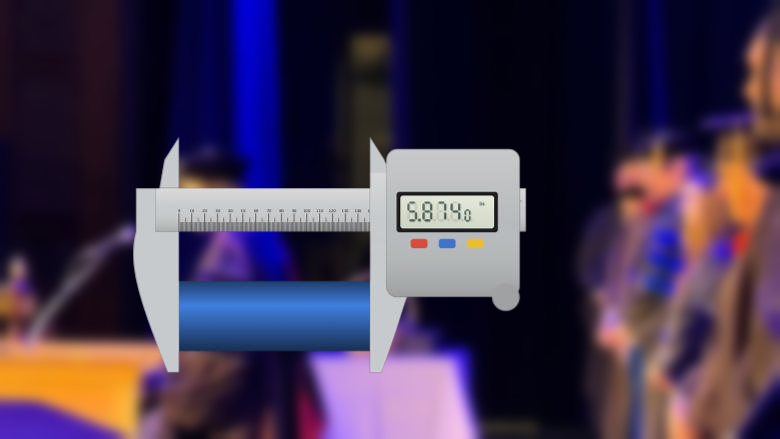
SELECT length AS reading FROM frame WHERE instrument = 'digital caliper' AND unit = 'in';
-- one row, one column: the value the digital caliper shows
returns 5.8740 in
